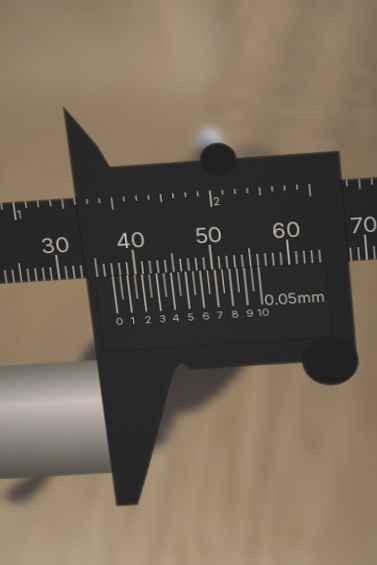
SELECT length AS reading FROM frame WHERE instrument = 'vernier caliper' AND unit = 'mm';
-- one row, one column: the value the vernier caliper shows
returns 37.0 mm
